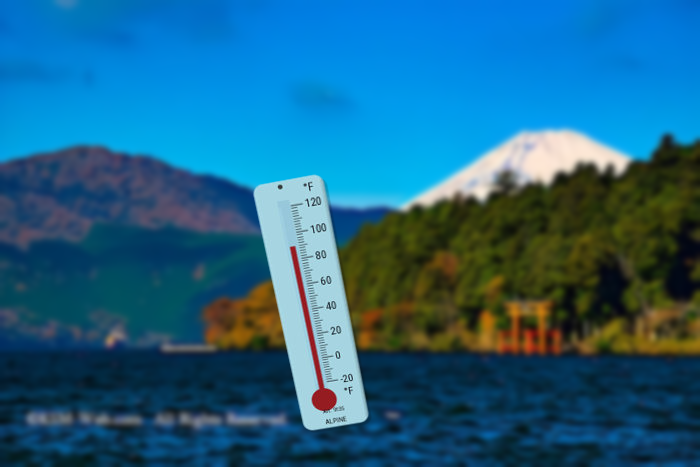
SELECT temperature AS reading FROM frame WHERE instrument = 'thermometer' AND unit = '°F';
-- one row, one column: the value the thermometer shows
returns 90 °F
